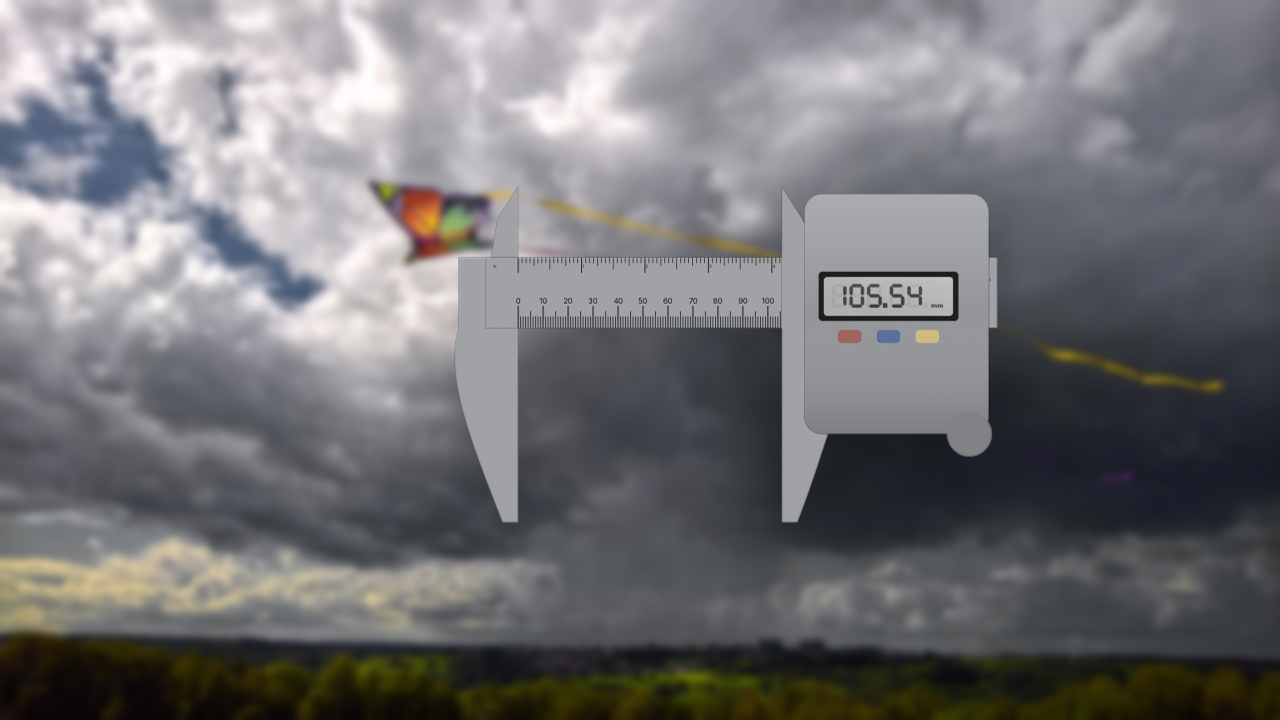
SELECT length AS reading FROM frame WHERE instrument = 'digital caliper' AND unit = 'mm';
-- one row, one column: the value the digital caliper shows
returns 105.54 mm
